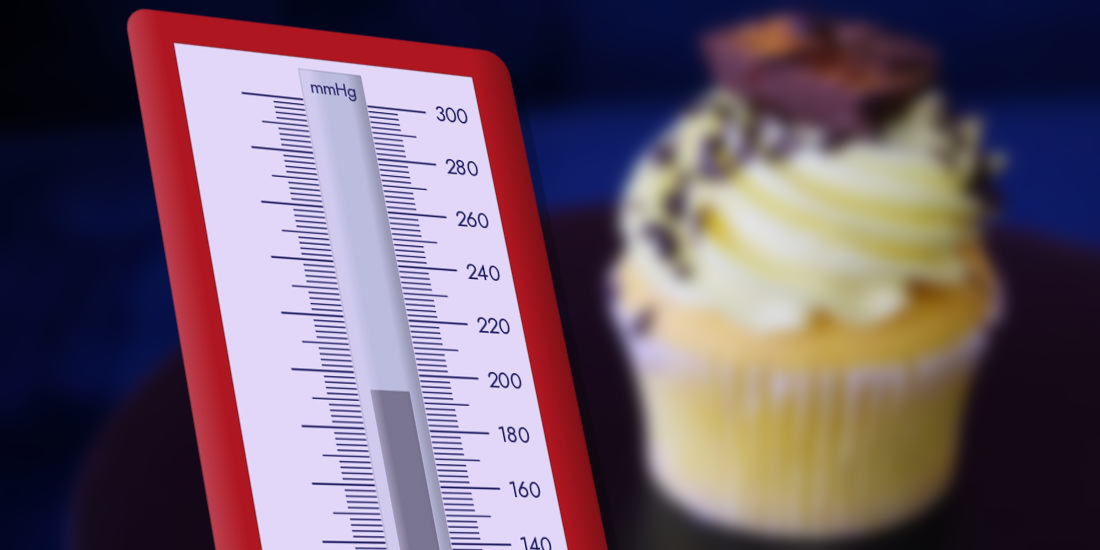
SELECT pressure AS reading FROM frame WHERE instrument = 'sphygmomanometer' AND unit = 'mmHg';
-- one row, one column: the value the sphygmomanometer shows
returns 194 mmHg
